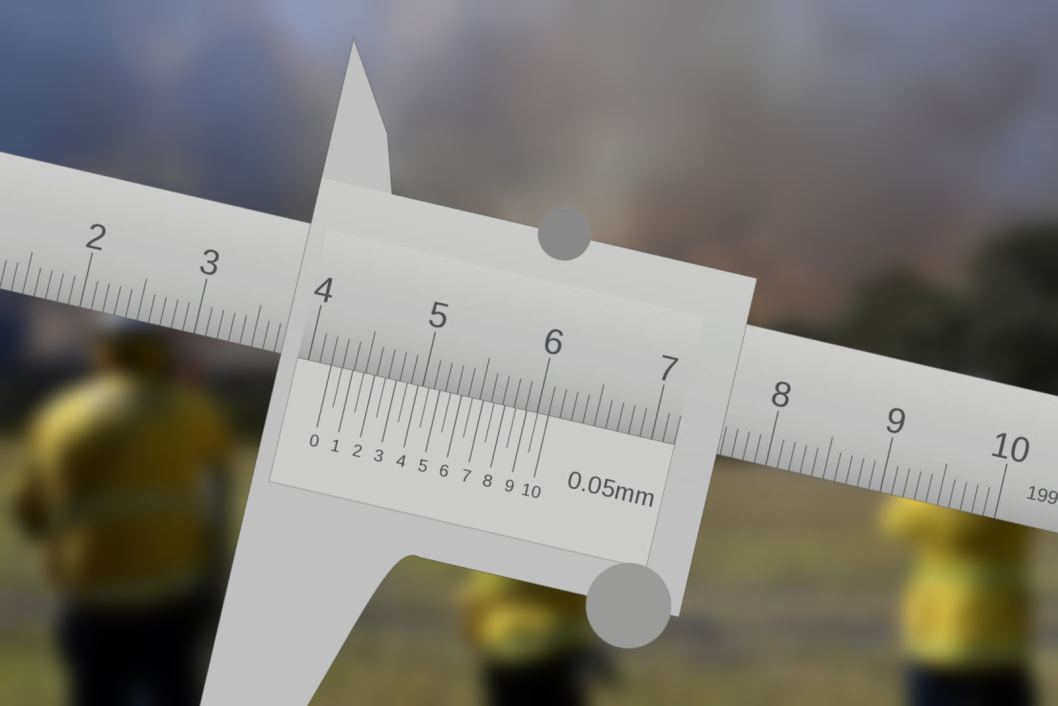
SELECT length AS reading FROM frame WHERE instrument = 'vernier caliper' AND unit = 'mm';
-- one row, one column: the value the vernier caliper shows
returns 42.0 mm
